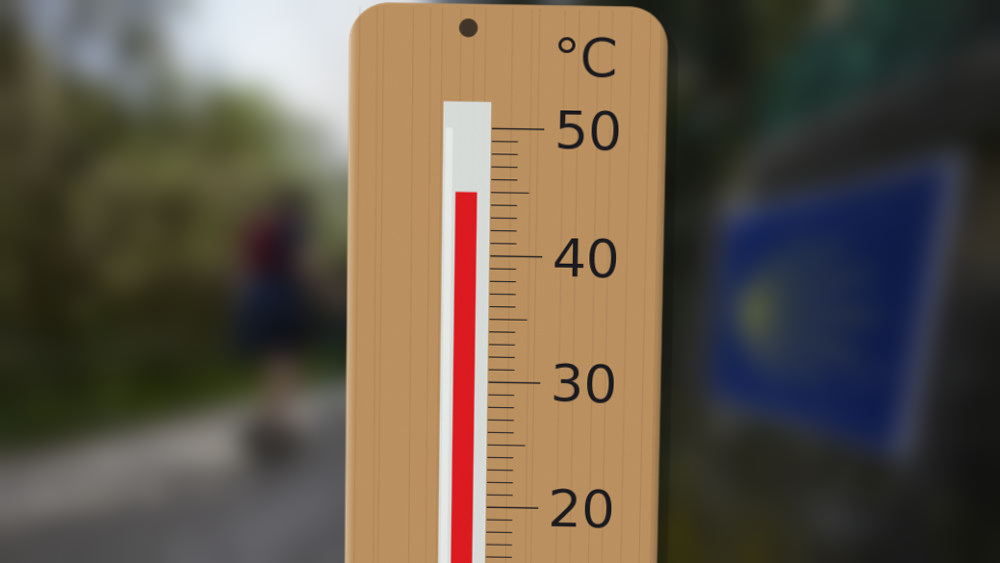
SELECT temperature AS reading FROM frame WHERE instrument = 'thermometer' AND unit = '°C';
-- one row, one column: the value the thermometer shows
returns 45 °C
